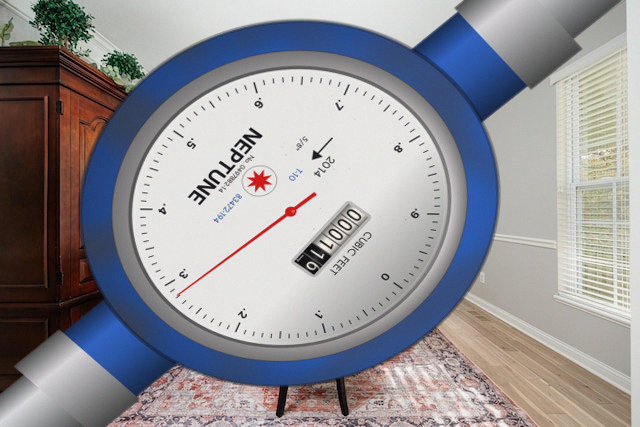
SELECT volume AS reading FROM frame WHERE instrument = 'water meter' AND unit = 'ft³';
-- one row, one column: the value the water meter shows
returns 116.28 ft³
